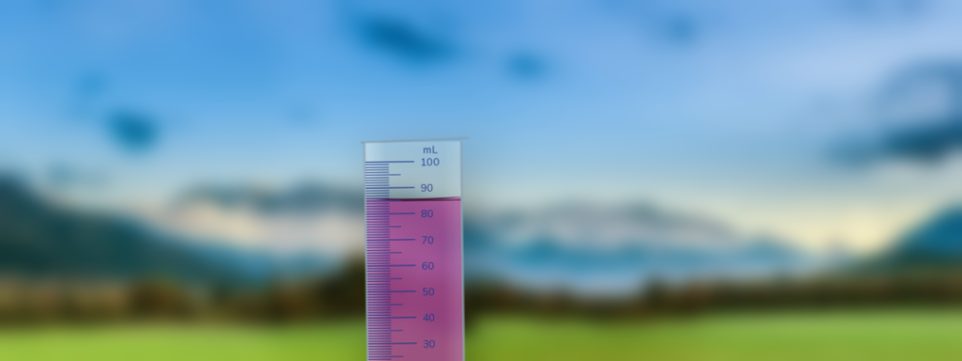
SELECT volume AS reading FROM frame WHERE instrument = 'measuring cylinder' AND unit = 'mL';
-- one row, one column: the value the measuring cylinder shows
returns 85 mL
